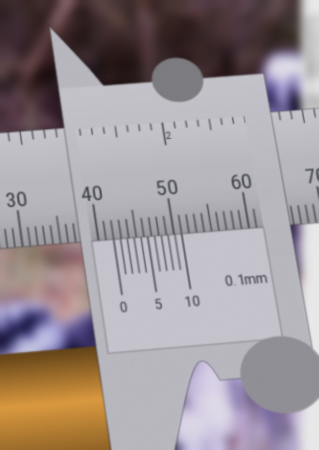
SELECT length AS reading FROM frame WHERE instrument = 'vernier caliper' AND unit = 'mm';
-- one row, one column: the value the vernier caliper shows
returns 42.0 mm
